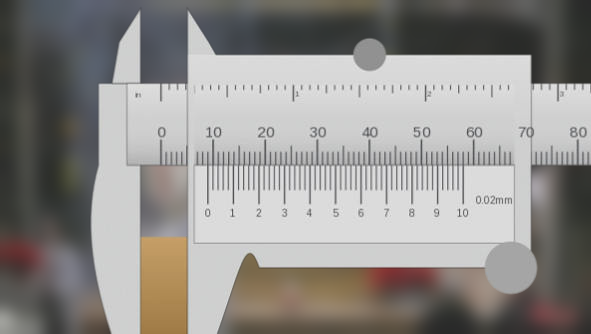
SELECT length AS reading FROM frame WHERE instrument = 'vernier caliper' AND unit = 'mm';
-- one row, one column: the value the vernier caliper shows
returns 9.0 mm
